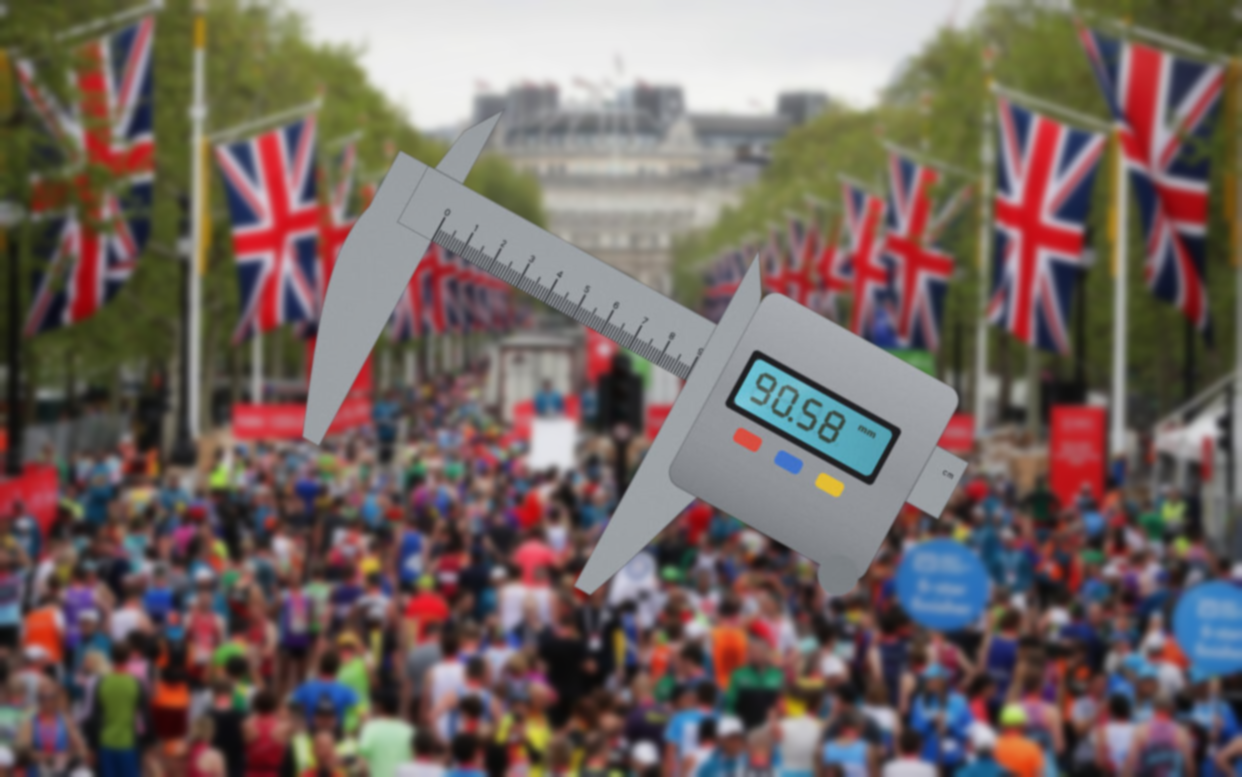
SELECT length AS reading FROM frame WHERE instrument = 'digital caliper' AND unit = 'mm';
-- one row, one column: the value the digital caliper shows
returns 90.58 mm
